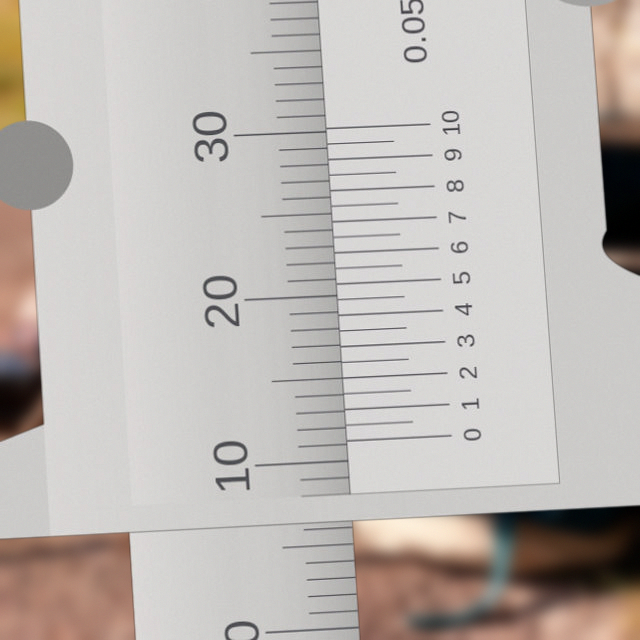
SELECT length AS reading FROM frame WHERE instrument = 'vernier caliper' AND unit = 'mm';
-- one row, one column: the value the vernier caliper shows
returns 11.2 mm
